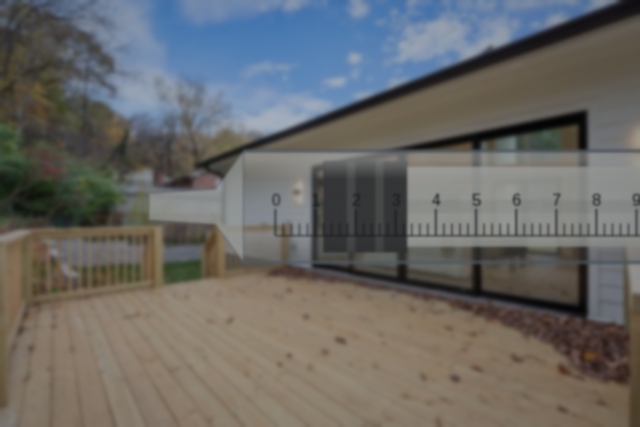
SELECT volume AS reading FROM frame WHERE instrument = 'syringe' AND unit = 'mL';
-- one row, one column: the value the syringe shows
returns 1.2 mL
